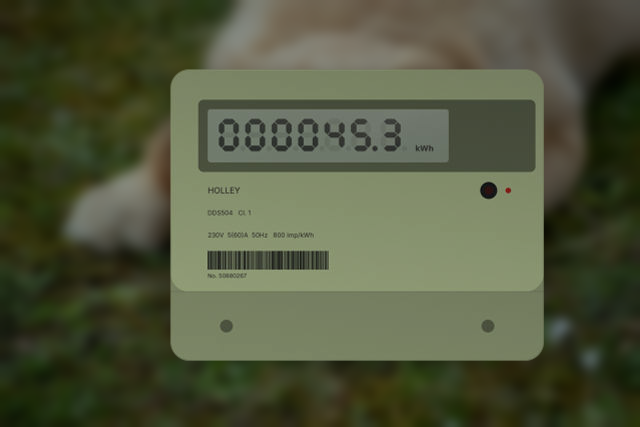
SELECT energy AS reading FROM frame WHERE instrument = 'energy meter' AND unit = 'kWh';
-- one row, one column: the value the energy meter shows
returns 45.3 kWh
